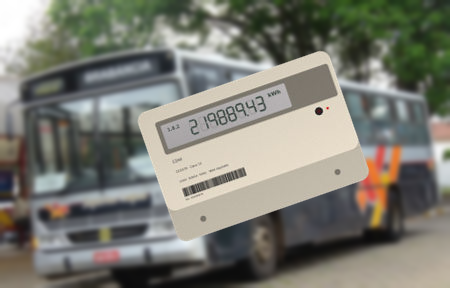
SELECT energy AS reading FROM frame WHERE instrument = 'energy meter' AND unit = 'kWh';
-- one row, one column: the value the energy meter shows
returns 219889.43 kWh
